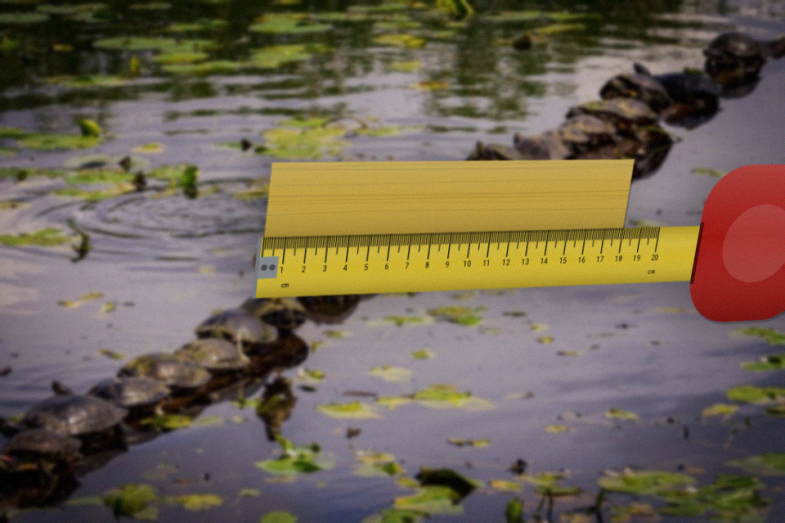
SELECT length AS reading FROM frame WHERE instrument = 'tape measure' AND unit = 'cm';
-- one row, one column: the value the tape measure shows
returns 18 cm
